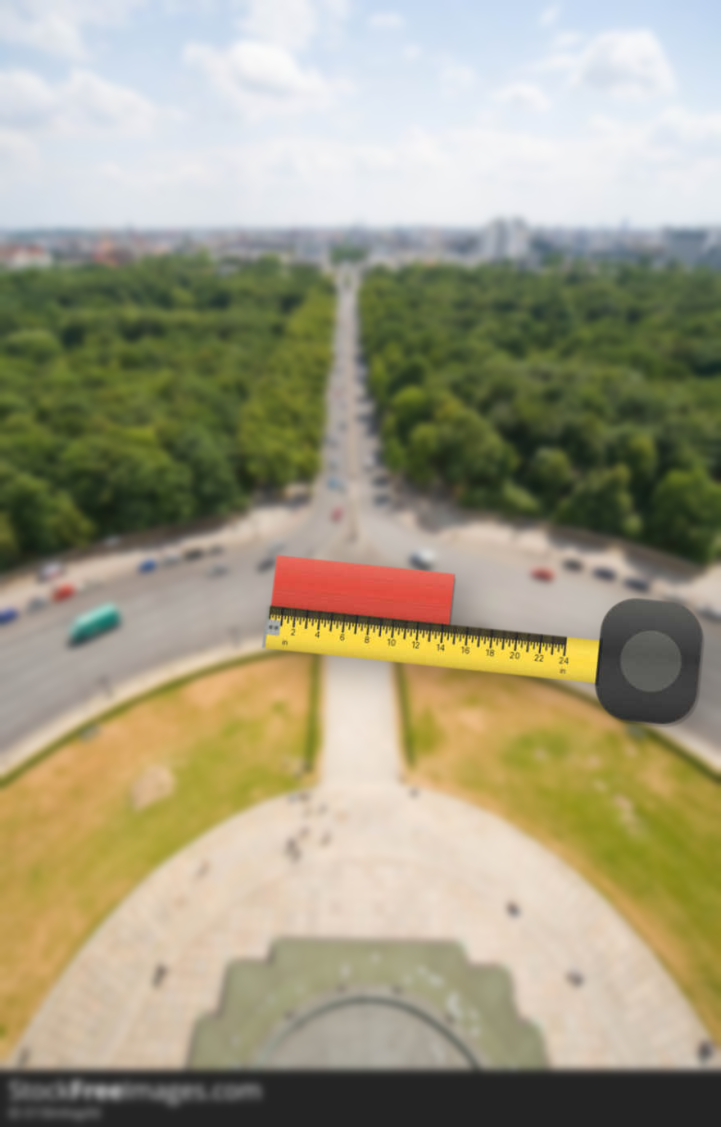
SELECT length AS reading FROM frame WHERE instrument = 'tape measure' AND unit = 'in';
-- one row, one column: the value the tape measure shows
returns 14.5 in
